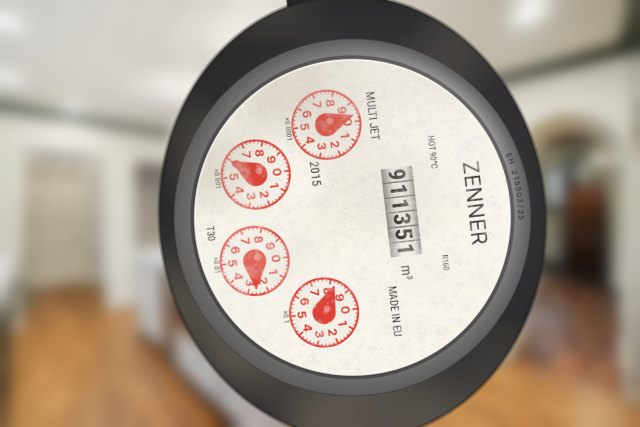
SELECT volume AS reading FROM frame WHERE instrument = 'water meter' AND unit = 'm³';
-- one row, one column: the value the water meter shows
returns 911351.8259 m³
